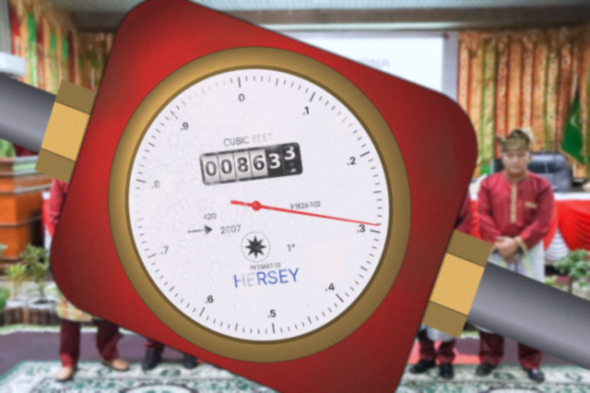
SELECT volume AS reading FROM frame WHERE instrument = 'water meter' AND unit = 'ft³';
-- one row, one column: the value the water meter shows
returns 8633.29 ft³
